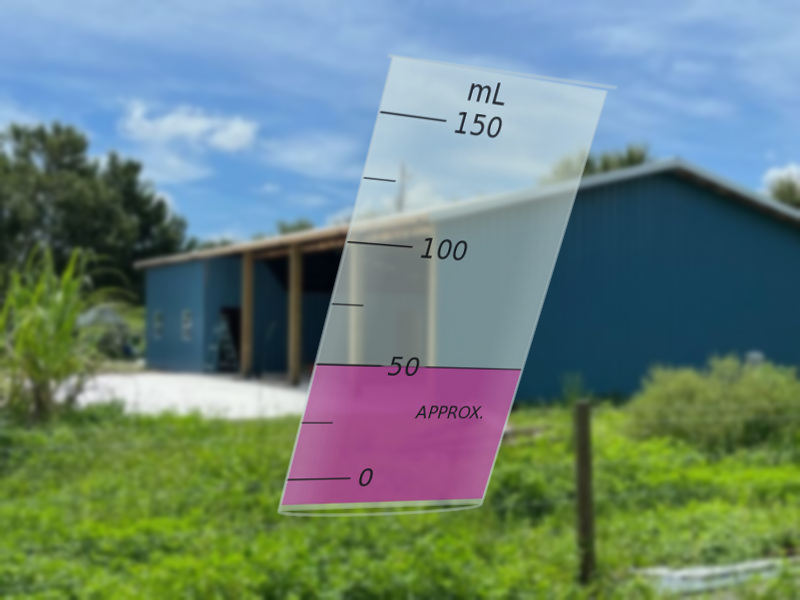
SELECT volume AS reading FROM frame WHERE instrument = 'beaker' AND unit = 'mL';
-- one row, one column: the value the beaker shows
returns 50 mL
